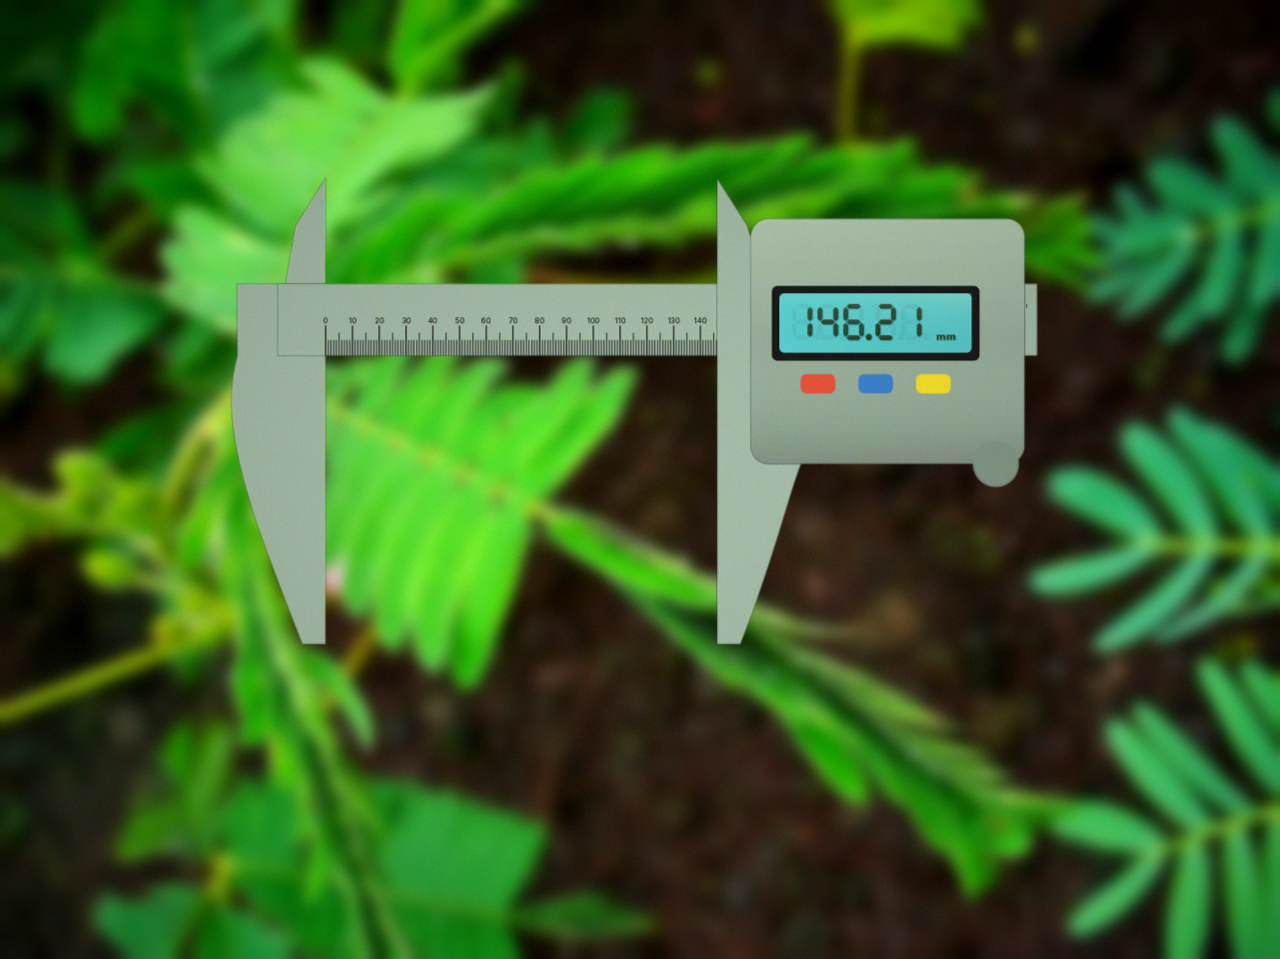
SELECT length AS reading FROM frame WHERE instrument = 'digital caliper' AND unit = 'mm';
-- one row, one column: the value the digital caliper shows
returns 146.21 mm
